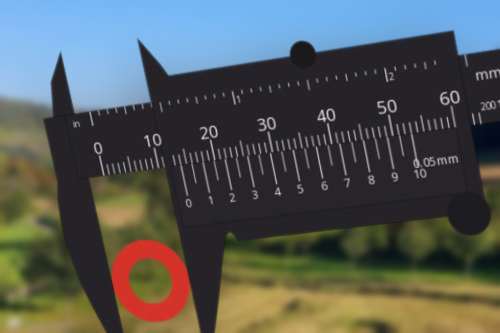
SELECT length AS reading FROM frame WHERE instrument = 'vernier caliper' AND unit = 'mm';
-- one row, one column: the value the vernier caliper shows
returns 14.0 mm
